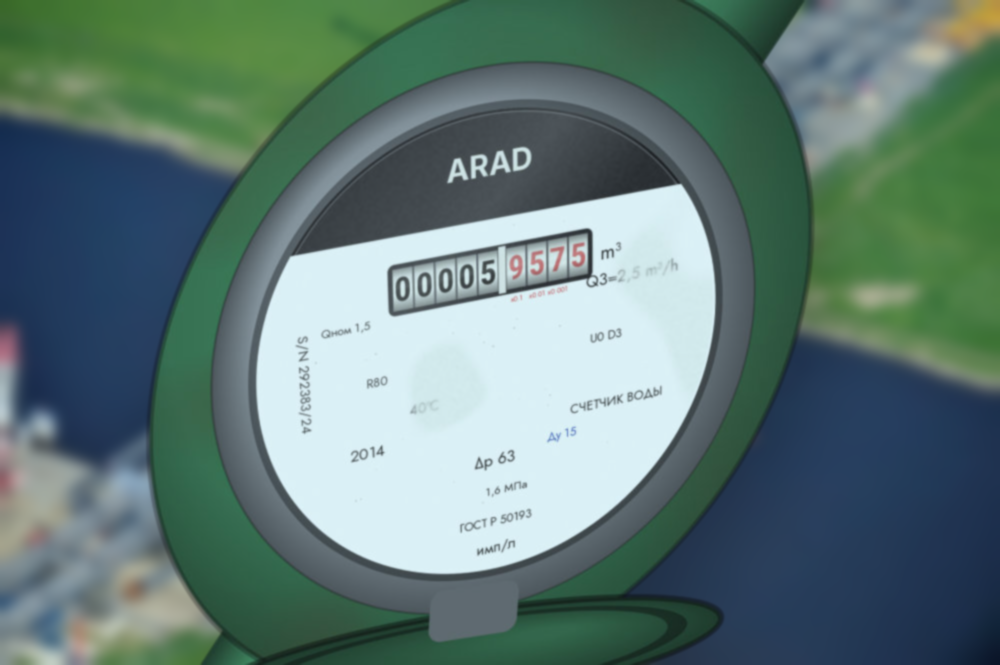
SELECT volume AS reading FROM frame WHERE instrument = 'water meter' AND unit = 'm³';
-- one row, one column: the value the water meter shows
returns 5.9575 m³
